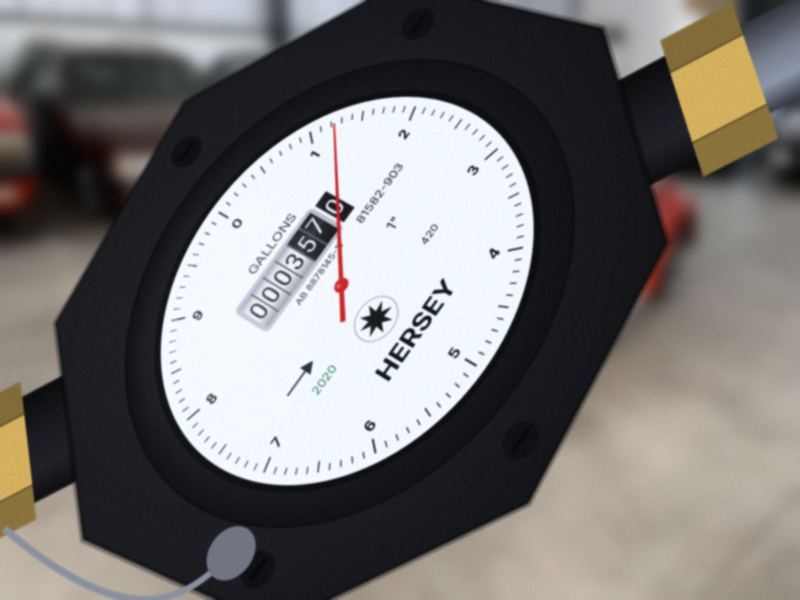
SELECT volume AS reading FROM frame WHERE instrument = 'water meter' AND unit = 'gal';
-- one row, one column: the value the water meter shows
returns 3571.2 gal
